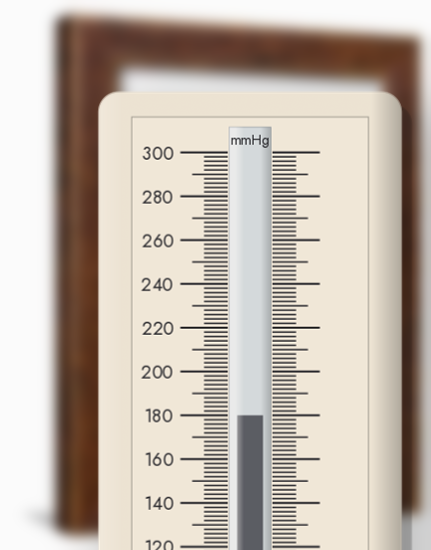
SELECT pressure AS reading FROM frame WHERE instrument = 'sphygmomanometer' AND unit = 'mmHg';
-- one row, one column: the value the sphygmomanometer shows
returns 180 mmHg
